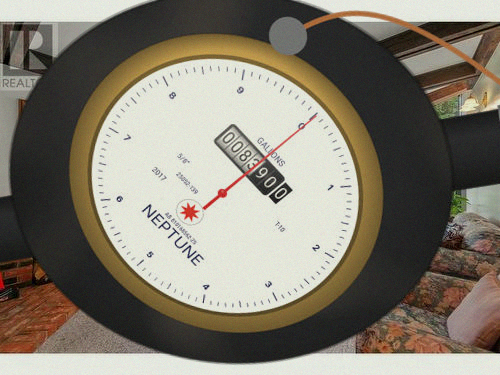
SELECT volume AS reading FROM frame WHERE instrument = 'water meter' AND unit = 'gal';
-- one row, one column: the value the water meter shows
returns 83900.0 gal
